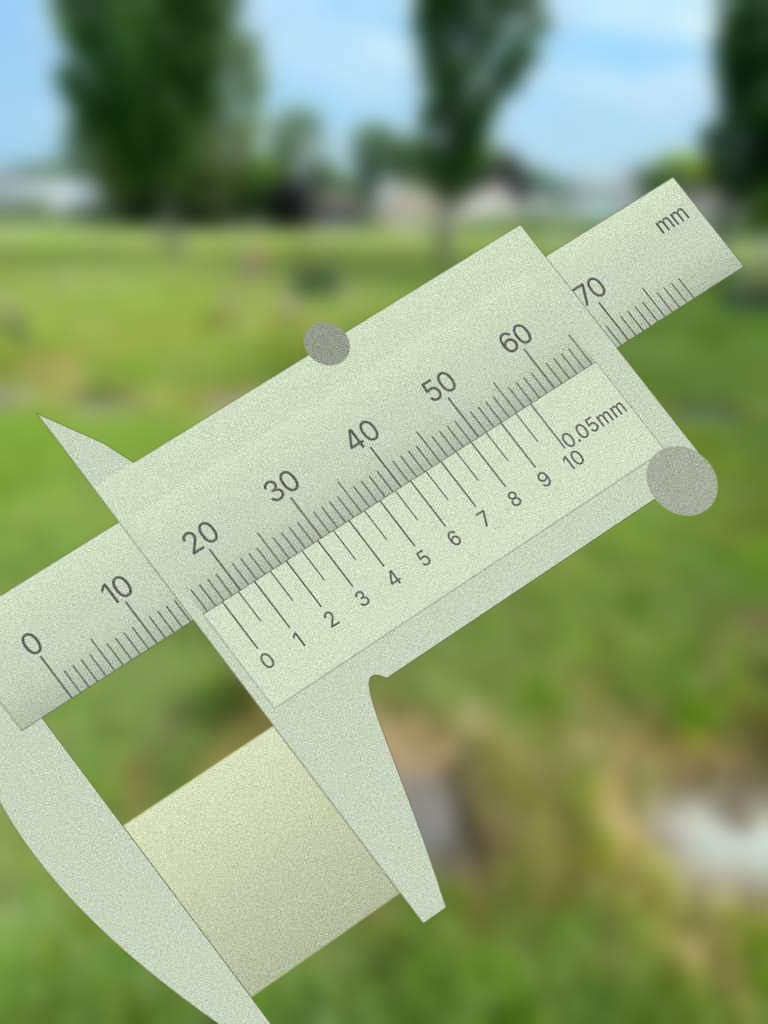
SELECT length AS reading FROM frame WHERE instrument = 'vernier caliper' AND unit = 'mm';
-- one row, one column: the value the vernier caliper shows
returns 17.8 mm
